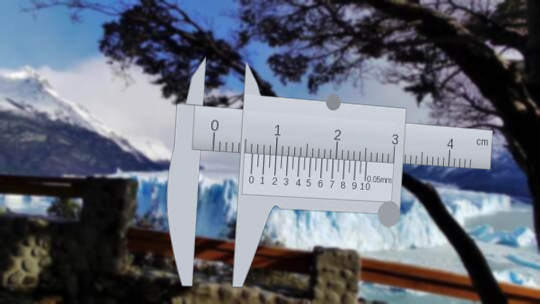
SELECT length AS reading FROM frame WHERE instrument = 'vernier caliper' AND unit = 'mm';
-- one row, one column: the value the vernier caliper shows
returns 6.2 mm
